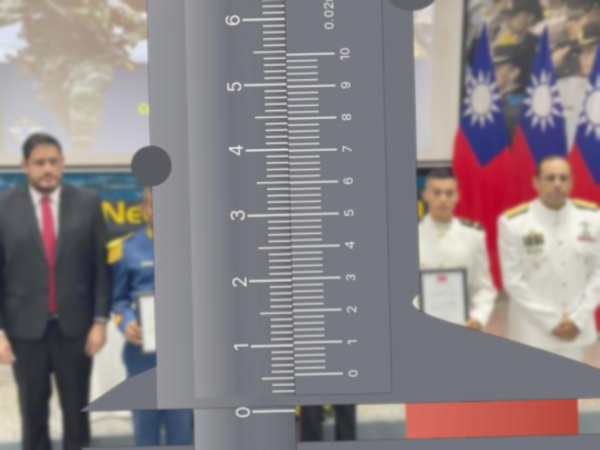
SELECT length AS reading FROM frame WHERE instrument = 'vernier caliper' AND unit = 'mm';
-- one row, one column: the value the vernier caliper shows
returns 5.5 mm
